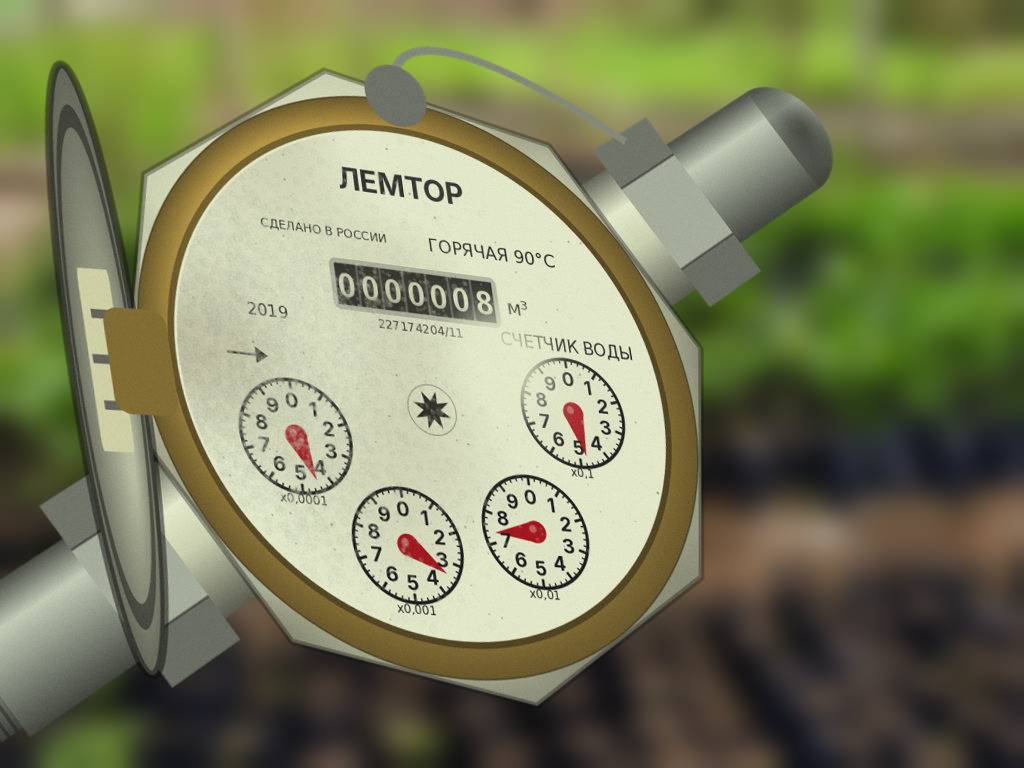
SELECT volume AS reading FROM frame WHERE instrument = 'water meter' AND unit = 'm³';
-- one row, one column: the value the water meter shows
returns 8.4734 m³
